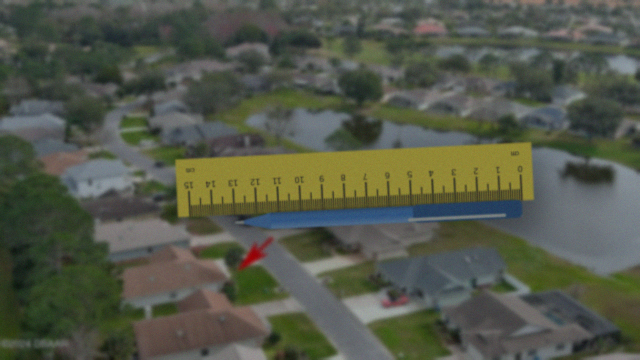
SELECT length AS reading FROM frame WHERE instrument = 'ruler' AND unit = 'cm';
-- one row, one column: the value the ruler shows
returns 13 cm
